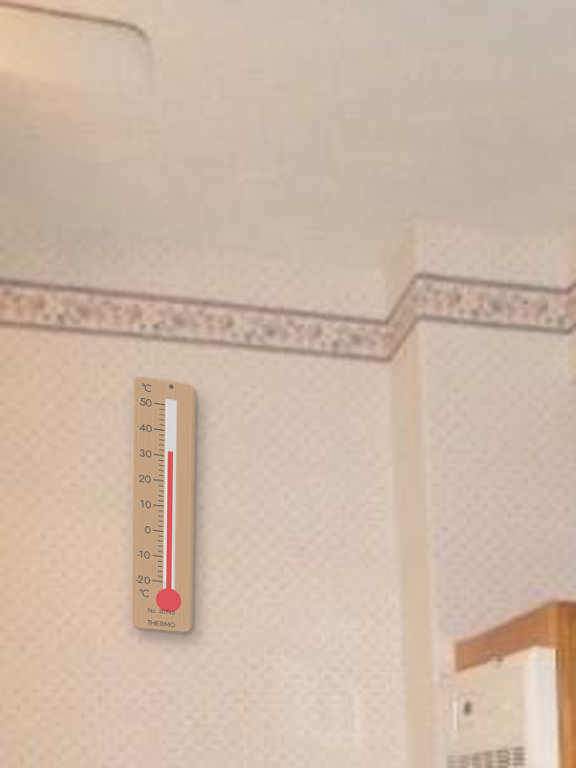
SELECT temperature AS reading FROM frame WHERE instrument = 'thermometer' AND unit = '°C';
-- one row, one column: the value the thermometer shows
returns 32 °C
